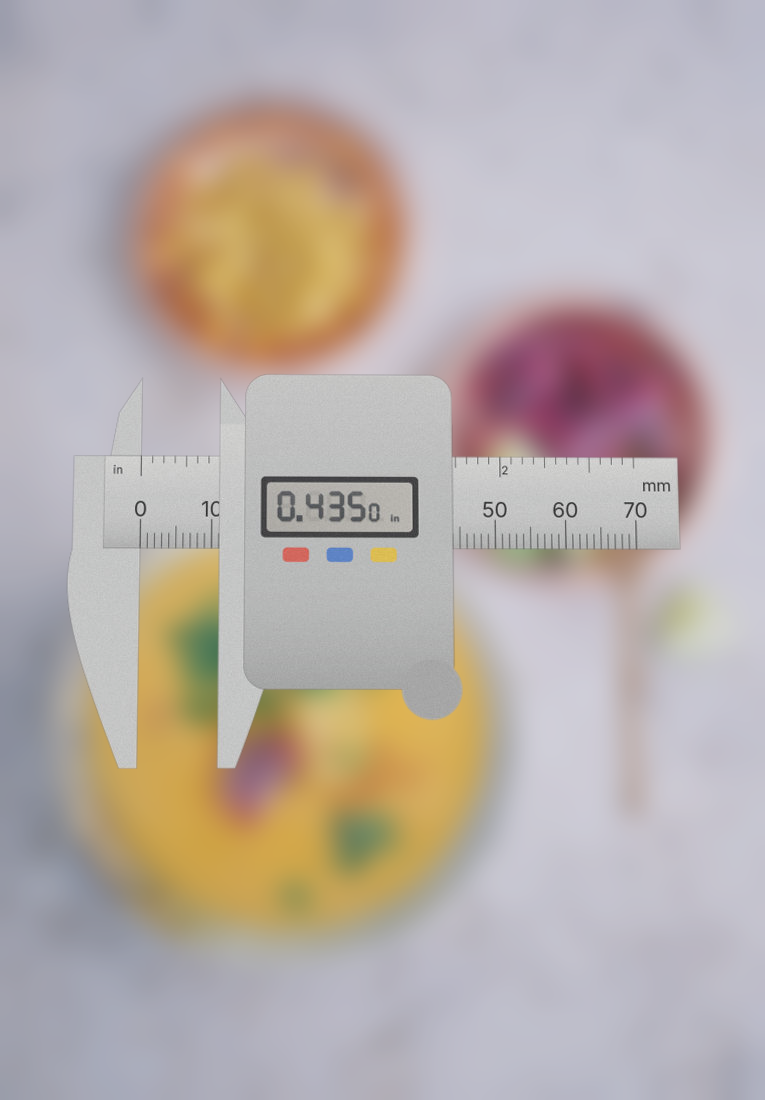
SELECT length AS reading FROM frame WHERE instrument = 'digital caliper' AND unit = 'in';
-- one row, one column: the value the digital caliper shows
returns 0.4350 in
